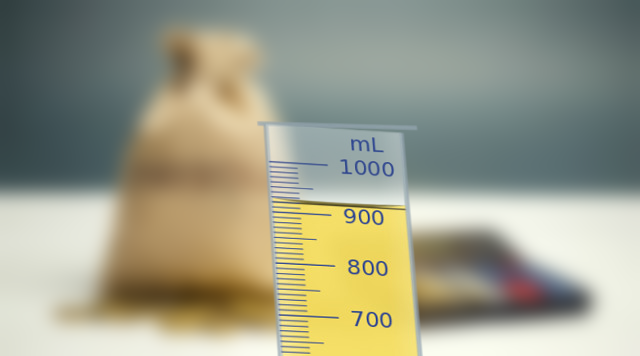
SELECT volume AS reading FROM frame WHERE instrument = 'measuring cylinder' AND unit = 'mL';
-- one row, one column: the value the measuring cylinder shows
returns 920 mL
